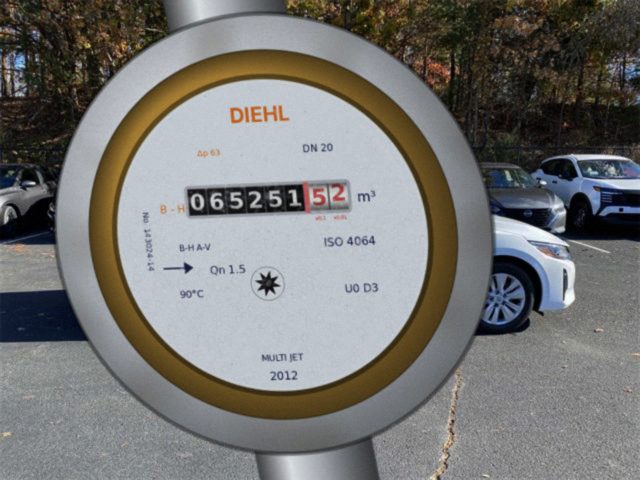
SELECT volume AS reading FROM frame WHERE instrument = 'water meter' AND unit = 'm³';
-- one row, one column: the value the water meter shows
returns 65251.52 m³
